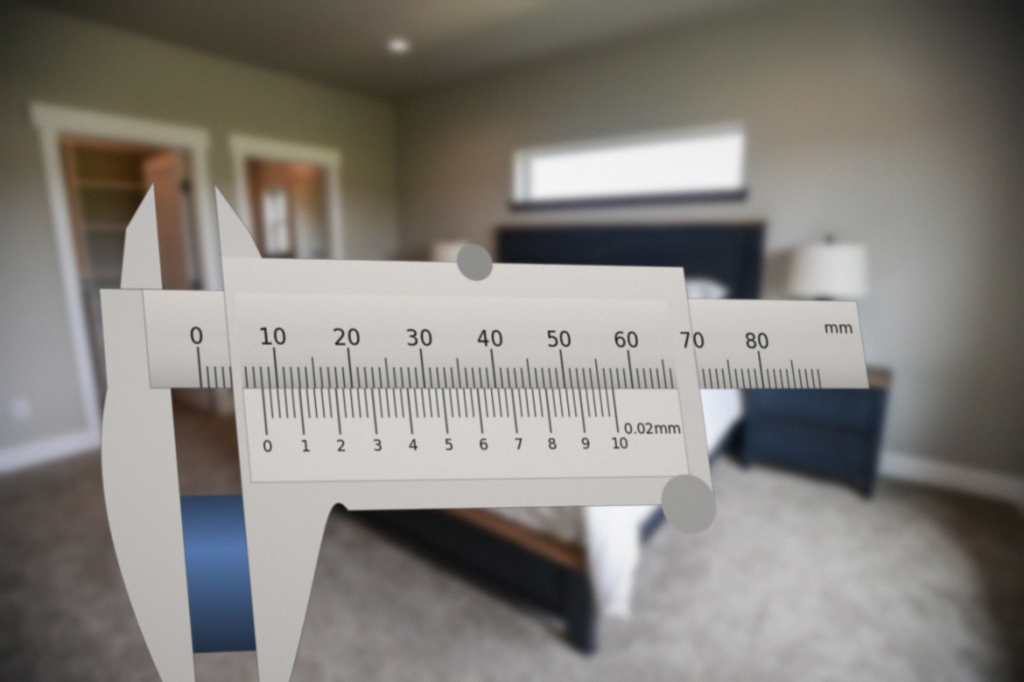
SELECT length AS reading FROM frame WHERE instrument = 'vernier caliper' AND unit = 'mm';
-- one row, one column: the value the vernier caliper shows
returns 8.0 mm
